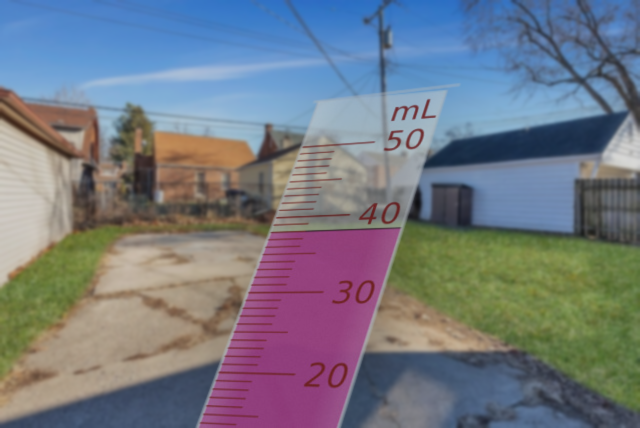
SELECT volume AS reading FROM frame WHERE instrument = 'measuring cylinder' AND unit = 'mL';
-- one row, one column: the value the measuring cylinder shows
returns 38 mL
